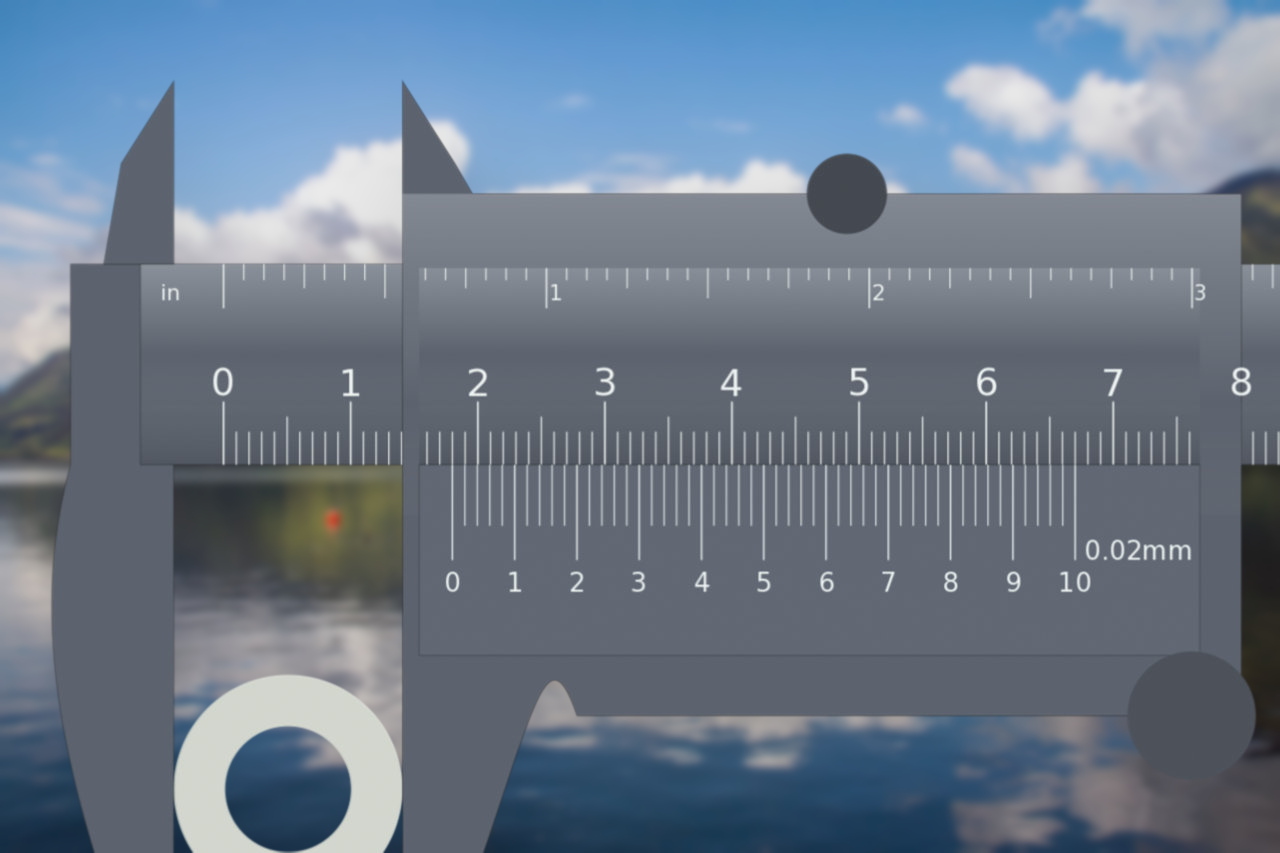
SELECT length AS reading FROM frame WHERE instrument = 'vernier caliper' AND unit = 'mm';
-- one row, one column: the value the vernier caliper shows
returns 18.0 mm
